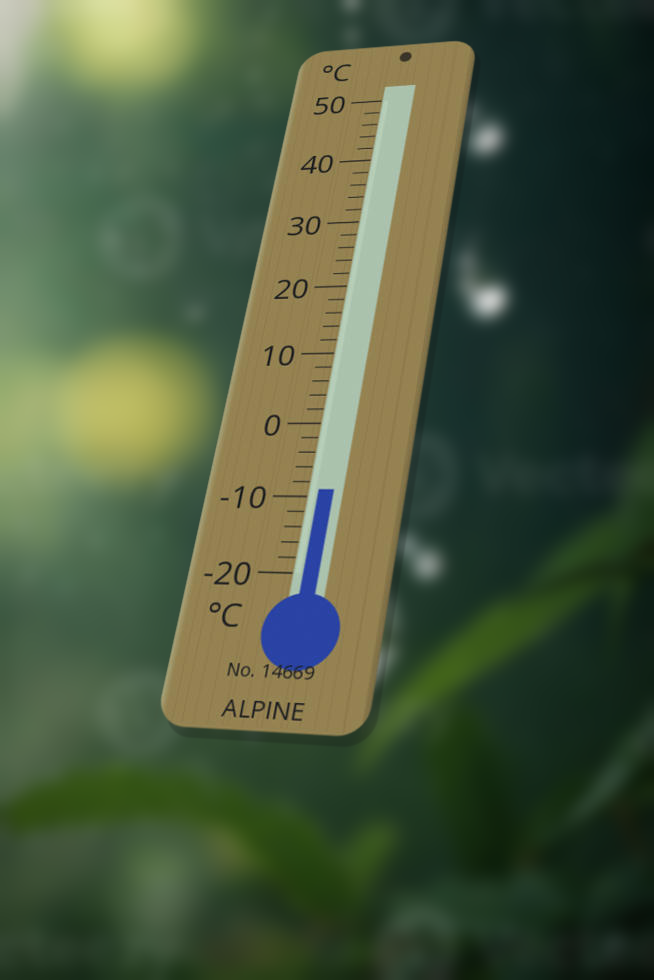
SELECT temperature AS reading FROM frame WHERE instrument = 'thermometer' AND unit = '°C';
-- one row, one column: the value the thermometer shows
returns -9 °C
